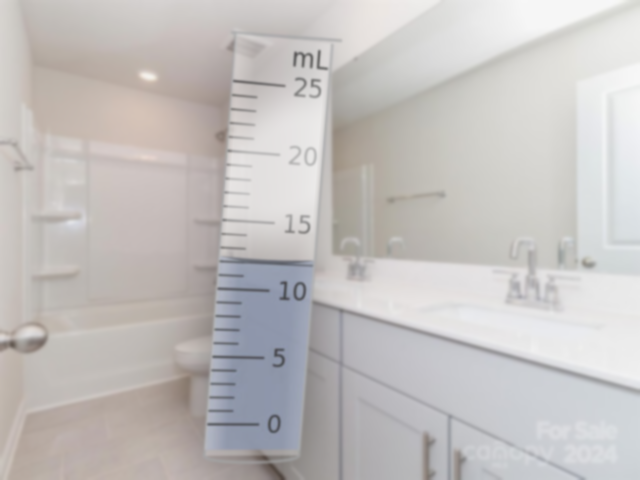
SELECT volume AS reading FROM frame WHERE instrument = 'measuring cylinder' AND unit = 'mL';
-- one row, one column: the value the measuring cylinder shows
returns 12 mL
